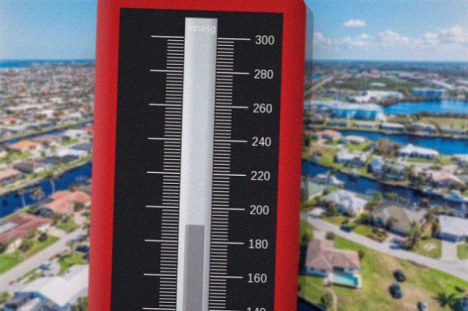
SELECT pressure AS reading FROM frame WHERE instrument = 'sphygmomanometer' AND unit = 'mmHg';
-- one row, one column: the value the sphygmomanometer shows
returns 190 mmHg
